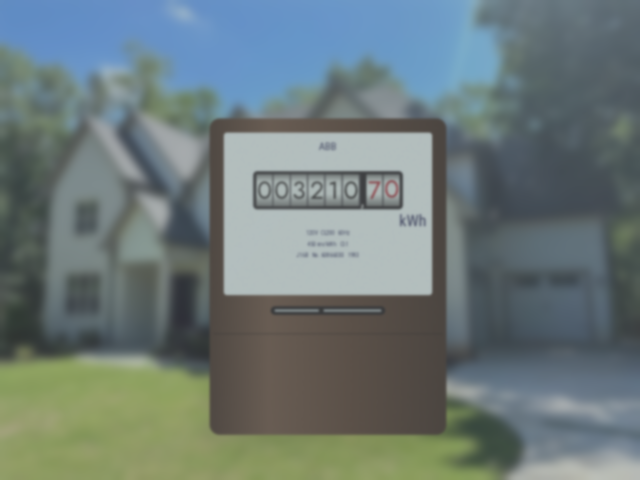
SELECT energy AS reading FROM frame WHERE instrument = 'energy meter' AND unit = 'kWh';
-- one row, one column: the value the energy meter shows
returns 3210.70 kWh
